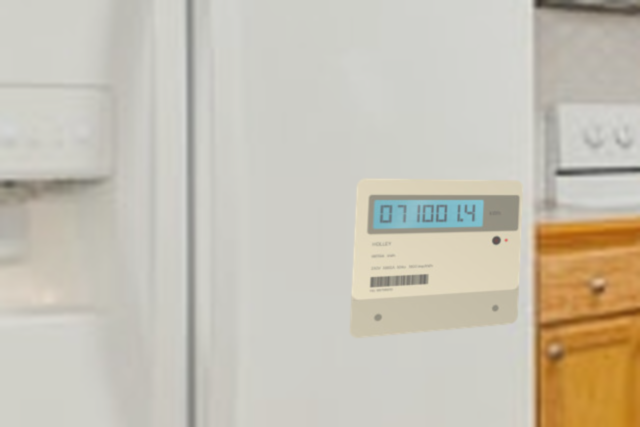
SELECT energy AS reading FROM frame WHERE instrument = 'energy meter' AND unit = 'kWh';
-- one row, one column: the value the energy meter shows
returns 71001.4 kWh
